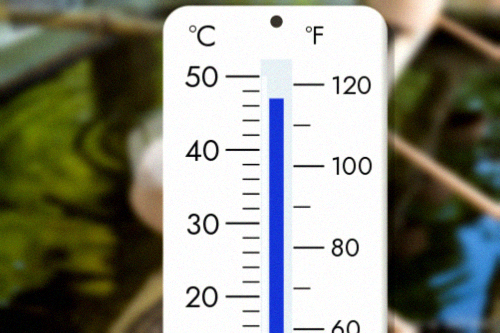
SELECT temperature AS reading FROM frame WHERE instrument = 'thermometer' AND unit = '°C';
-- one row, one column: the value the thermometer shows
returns 47 °C
